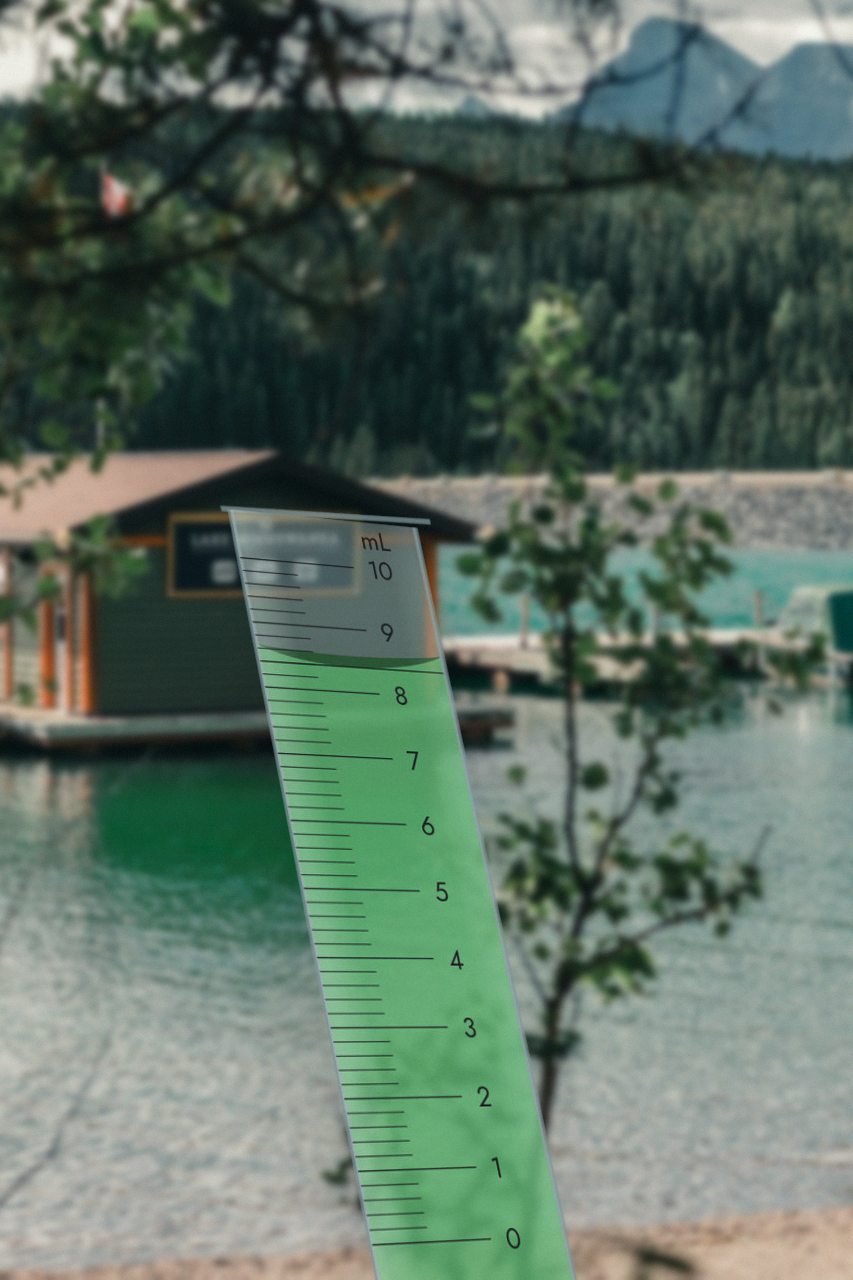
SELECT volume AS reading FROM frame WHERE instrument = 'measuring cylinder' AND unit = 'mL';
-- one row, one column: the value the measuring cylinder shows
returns 8.4 mL
